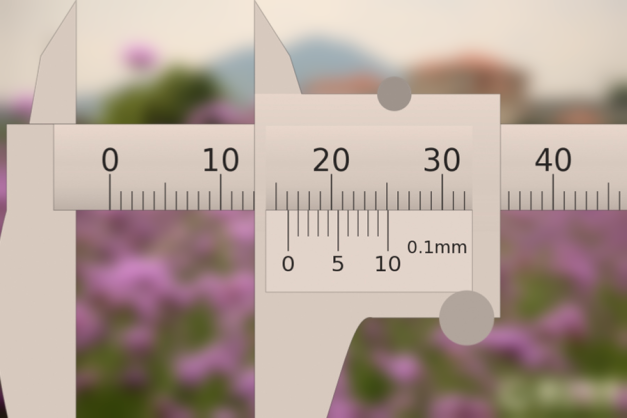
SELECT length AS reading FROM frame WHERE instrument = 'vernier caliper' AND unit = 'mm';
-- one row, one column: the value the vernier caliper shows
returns 16.1 mm
